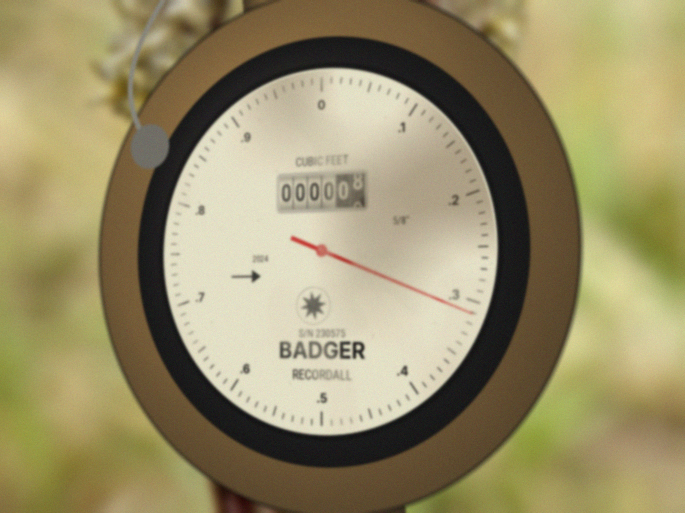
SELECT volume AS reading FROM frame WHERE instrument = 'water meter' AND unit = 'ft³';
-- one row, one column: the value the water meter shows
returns 8.31 ft³
